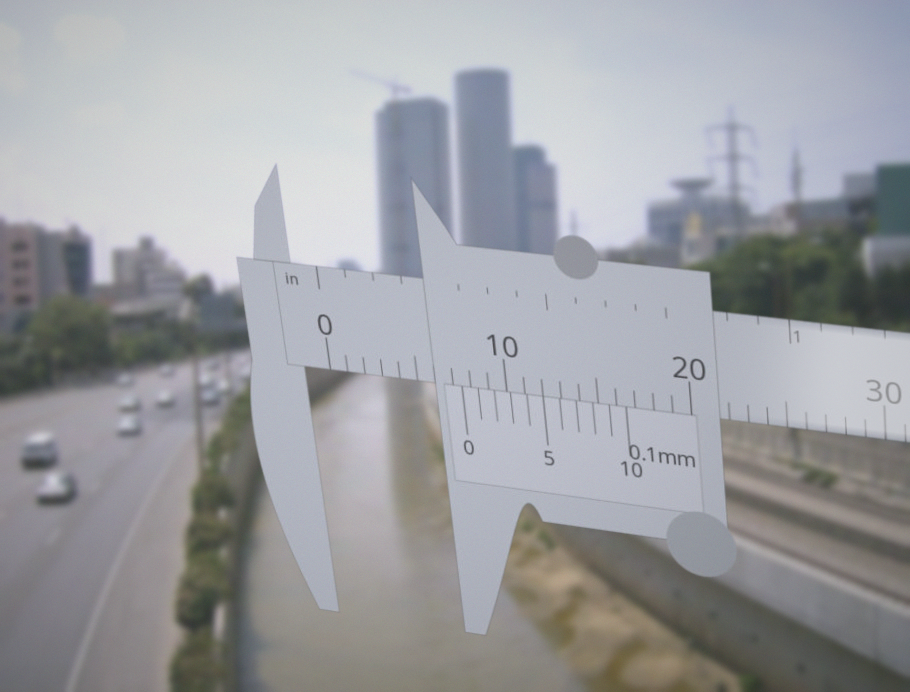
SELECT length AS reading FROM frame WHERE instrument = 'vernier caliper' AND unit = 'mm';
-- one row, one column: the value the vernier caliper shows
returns 7.5 mm
